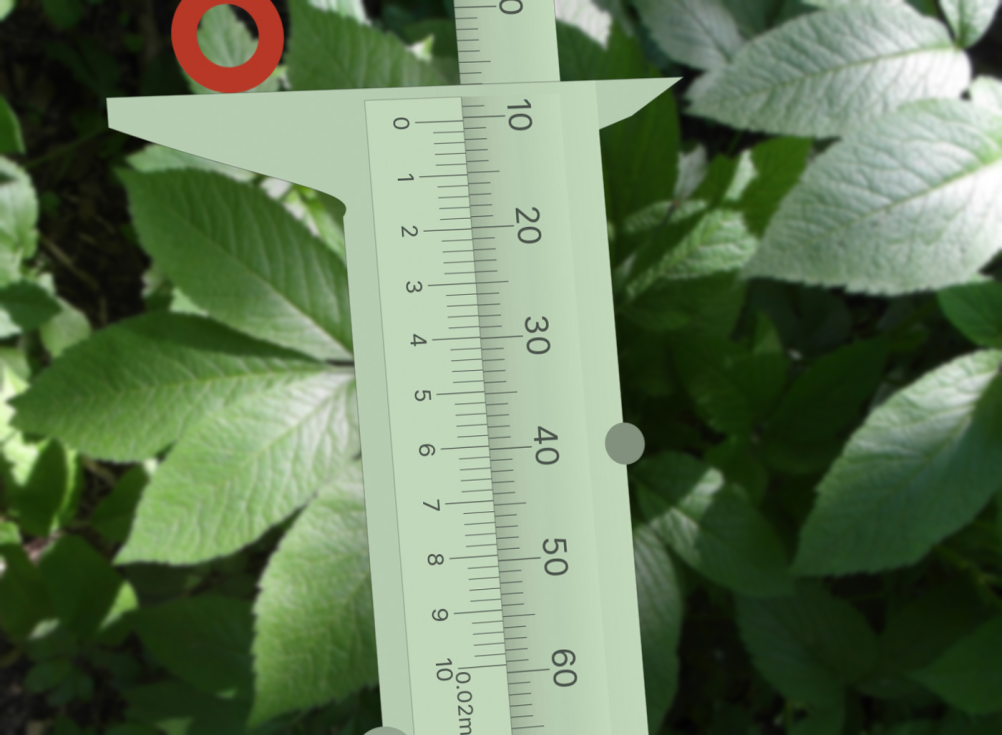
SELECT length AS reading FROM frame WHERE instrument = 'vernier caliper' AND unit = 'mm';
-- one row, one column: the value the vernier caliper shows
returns 10.3 mm
